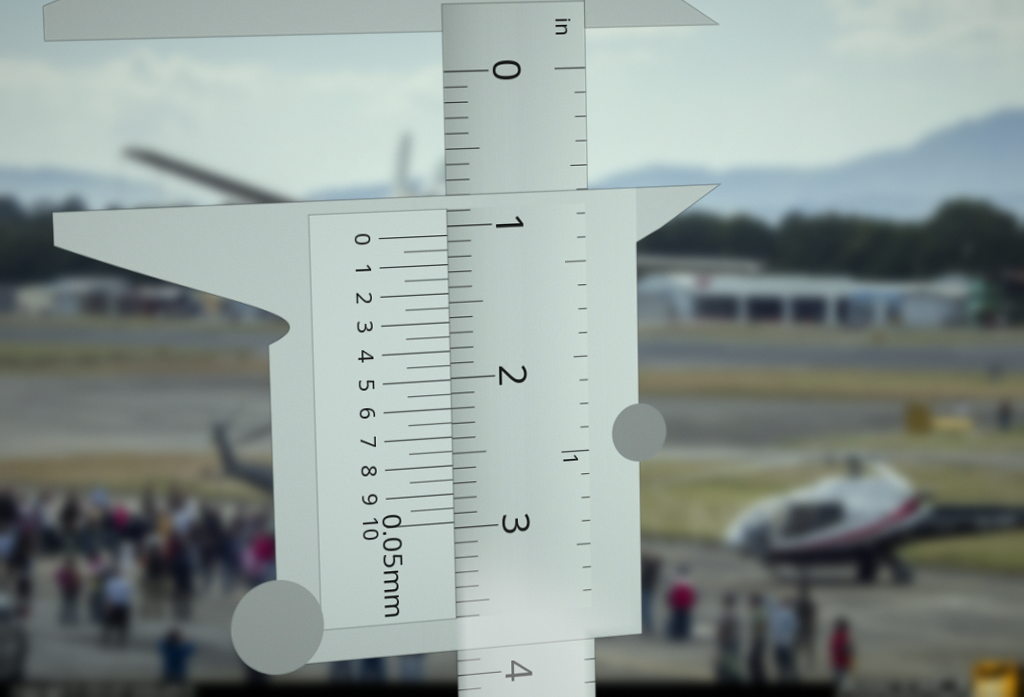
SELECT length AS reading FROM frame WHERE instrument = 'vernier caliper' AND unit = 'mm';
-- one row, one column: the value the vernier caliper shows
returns 10.6 mm
